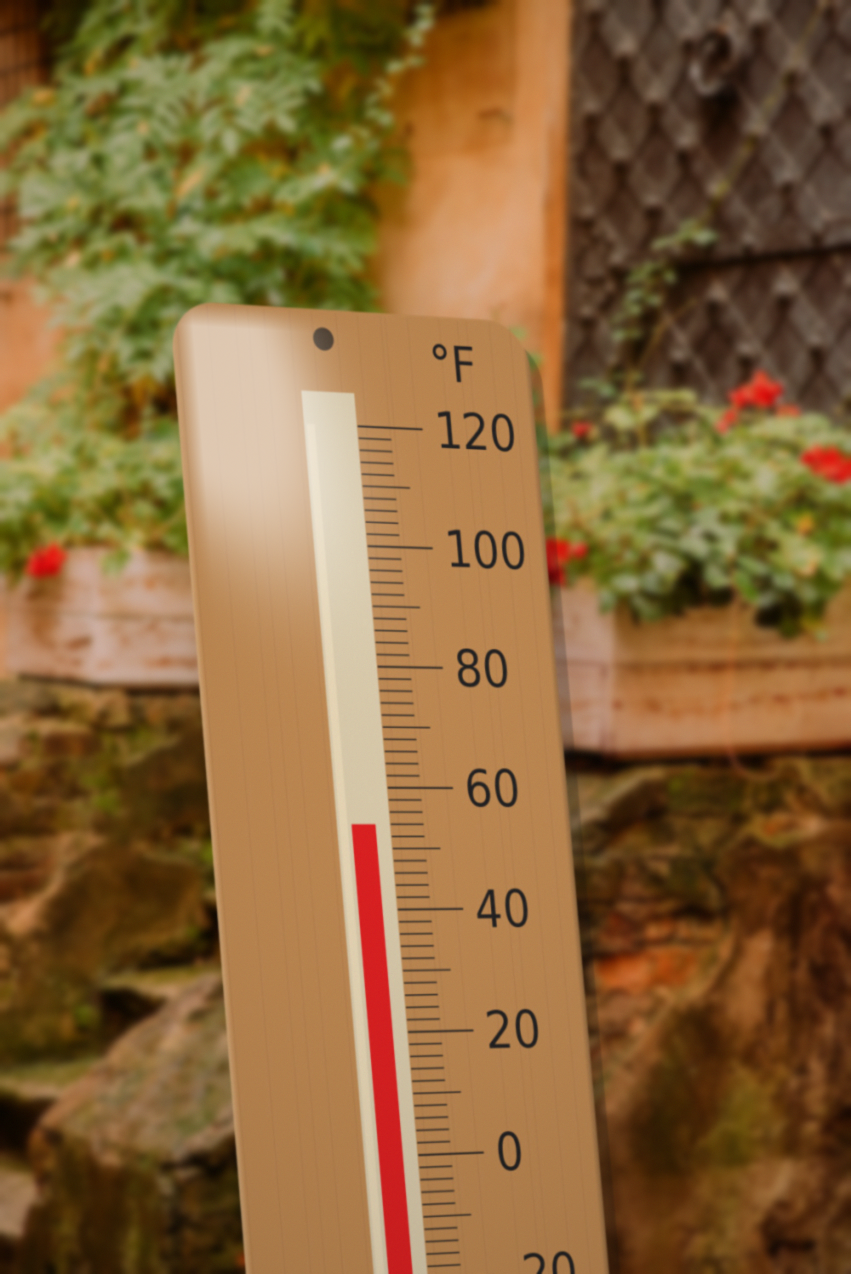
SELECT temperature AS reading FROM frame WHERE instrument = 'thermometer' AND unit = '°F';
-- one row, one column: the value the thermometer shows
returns 54 °F
